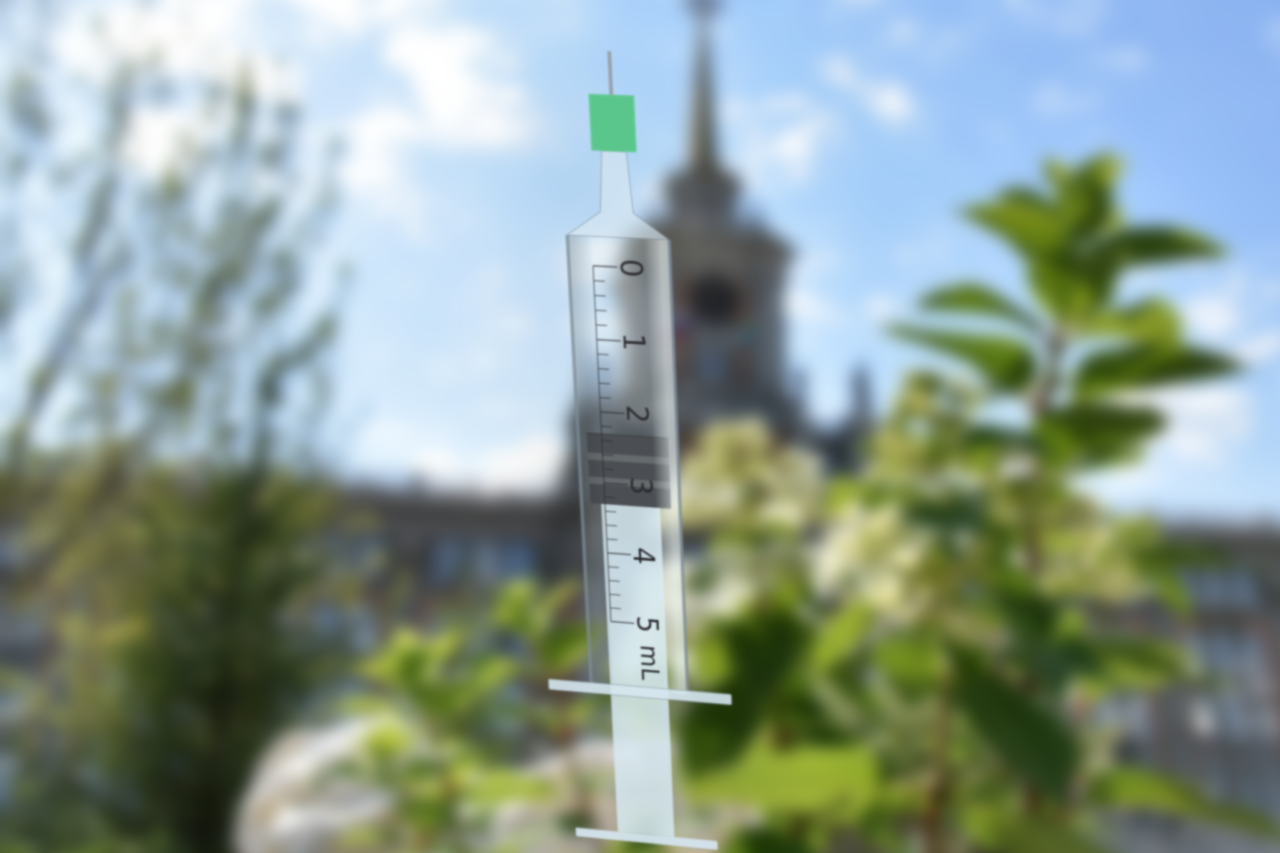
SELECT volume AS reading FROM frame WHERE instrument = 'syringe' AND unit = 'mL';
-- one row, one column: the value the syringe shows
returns 2.3 mL
